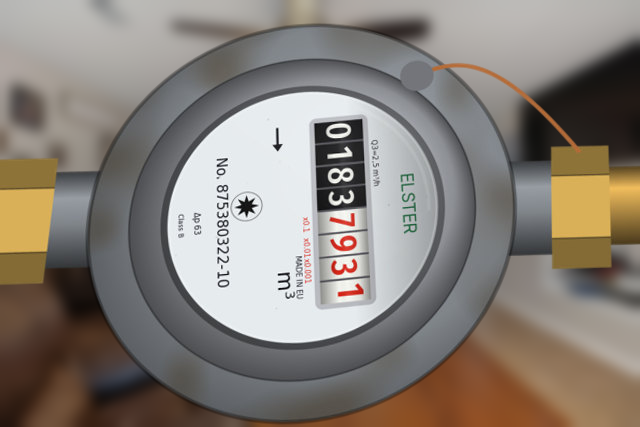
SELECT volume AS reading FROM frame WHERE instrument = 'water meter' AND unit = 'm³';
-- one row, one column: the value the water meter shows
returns 183.7931 m³
